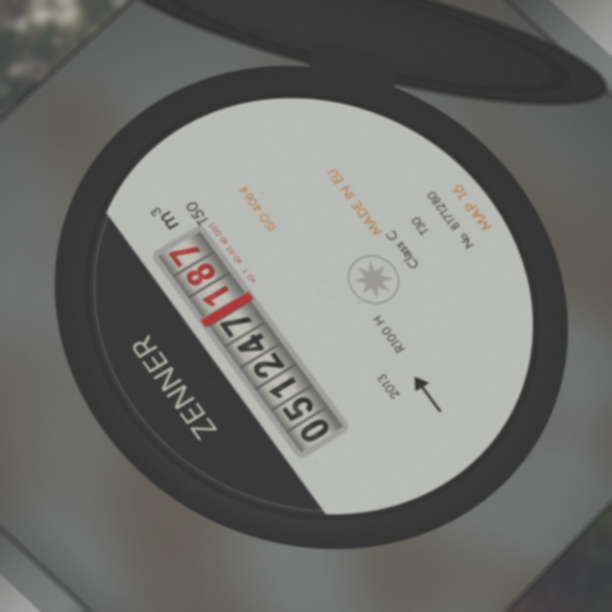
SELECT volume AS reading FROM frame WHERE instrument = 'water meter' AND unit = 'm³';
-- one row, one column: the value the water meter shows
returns 51247.187 m³
